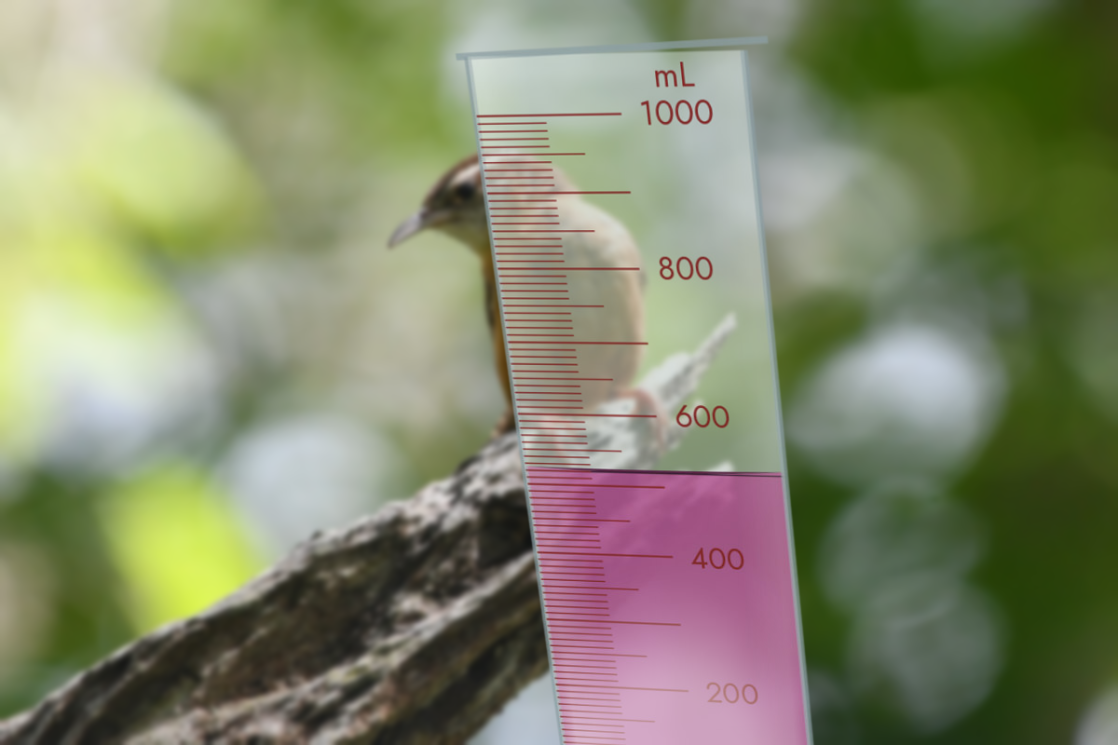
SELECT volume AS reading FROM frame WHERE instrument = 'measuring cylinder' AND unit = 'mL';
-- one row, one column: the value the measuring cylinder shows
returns 520 mL
